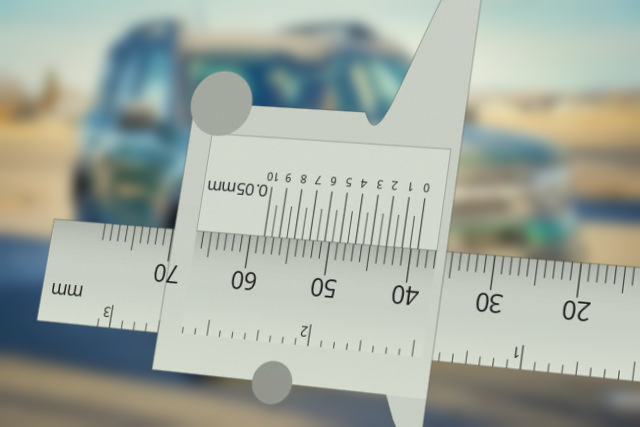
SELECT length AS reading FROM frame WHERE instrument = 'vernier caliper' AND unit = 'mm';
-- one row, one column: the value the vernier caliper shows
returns 39.2 mm
